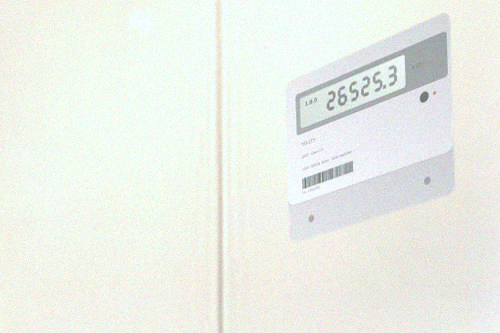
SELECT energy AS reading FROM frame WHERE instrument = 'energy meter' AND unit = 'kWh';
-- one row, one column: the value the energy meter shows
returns 26525.3 kWh
